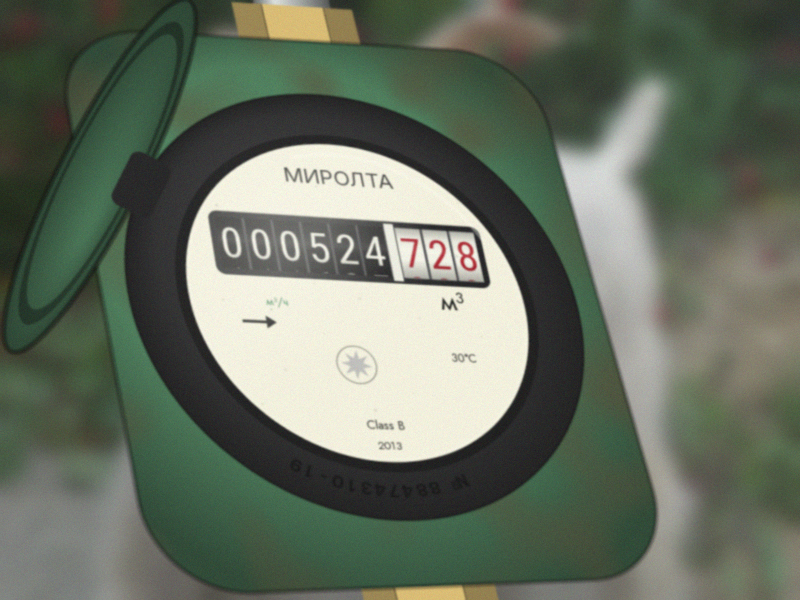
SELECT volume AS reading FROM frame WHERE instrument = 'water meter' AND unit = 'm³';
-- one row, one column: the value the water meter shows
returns 524.728 m³
